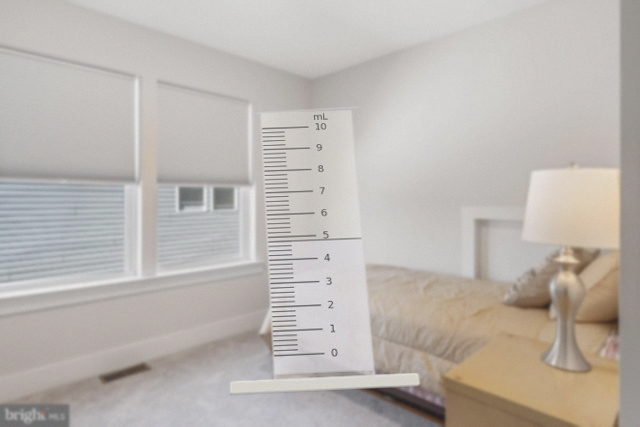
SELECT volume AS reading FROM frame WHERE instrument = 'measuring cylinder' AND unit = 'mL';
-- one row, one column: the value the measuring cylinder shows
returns 4.8 mL
